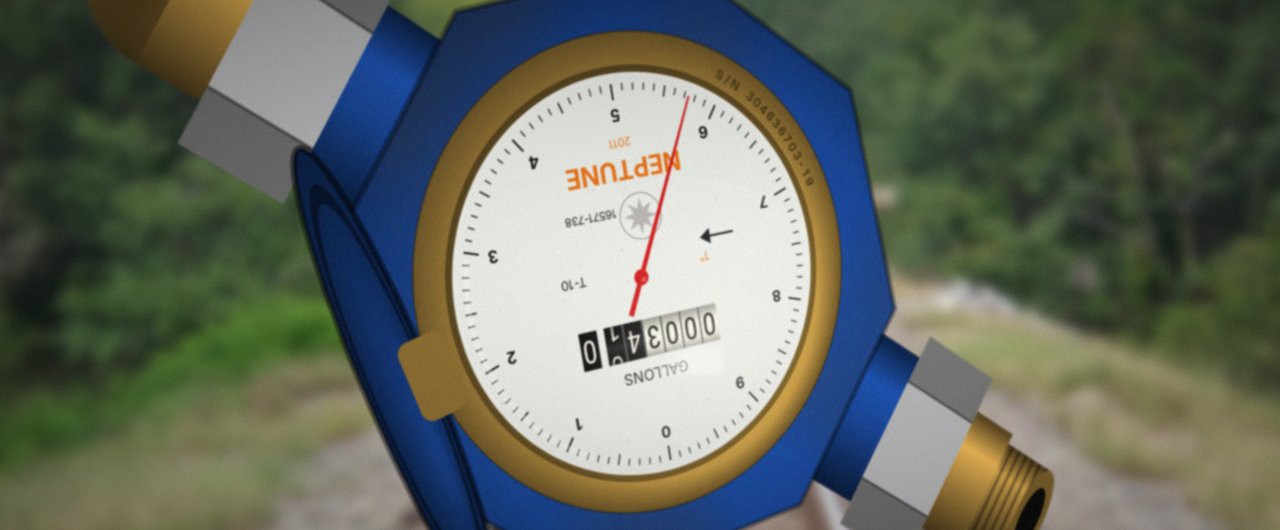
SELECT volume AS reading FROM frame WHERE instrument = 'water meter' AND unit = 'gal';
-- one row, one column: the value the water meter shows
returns 3405.7 gal
